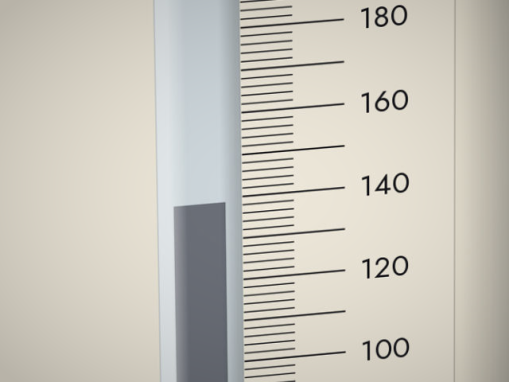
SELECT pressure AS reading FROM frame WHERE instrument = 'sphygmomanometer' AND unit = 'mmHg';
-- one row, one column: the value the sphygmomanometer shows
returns 139 mmHg
